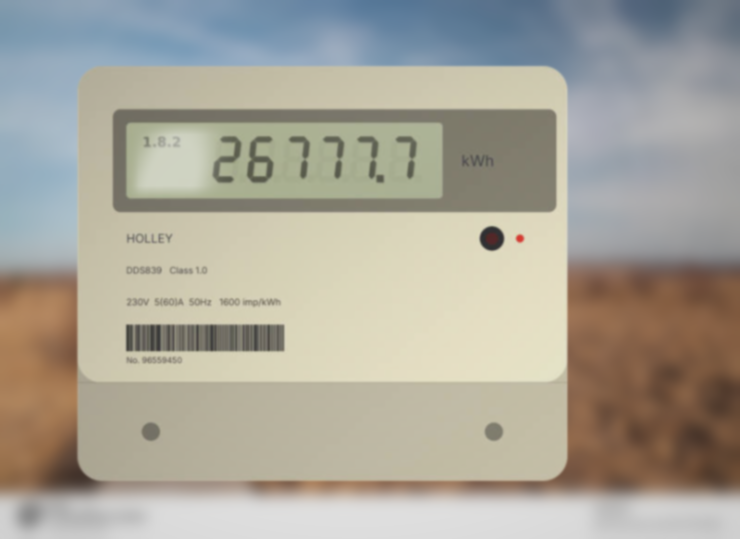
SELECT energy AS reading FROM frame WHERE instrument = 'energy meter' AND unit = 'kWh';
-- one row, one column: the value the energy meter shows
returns 26777.7 kWh
